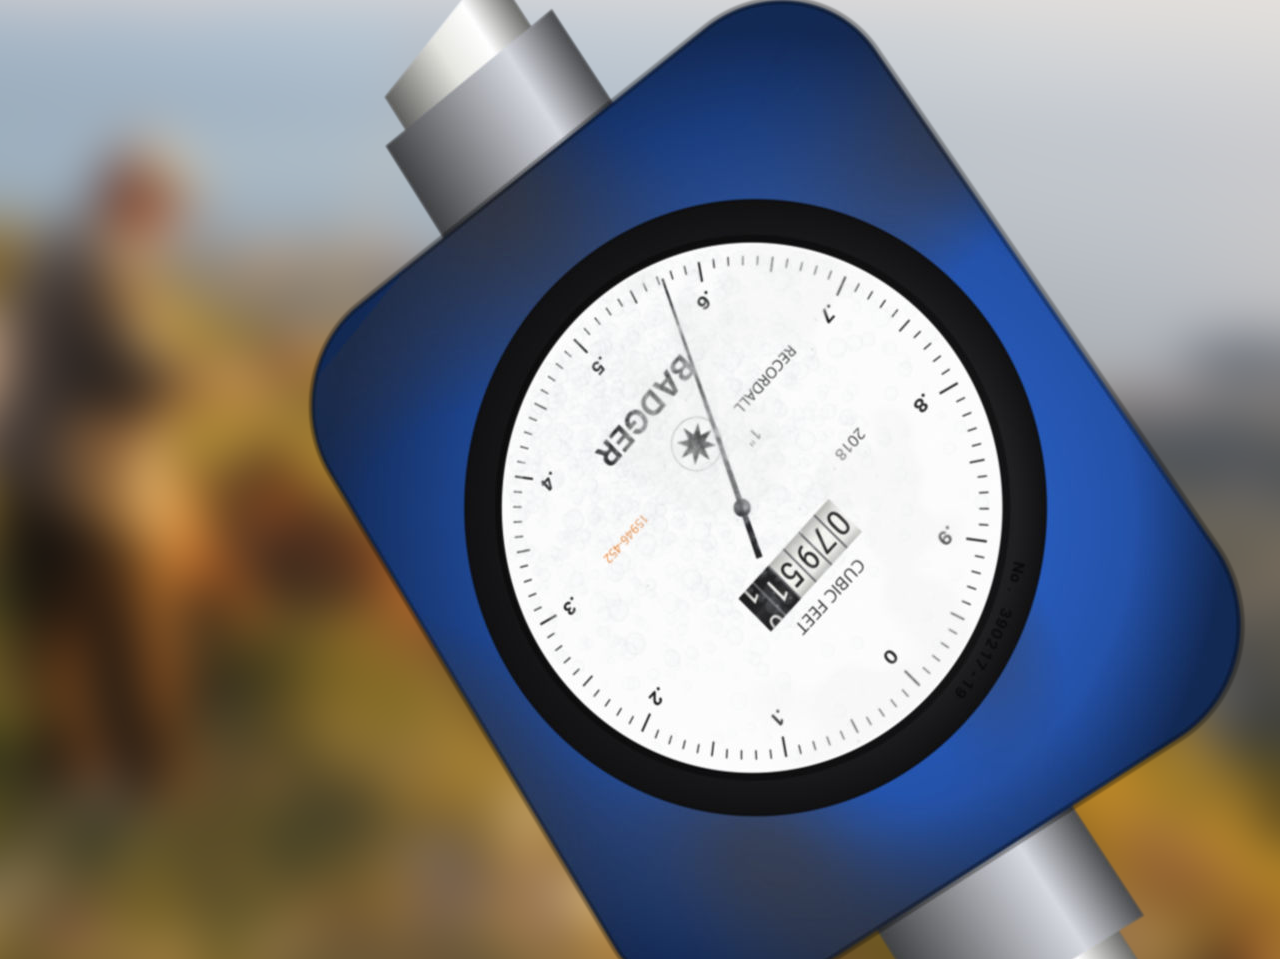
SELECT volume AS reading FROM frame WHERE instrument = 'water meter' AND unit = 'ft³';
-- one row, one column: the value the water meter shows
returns 79510.57 ft³
